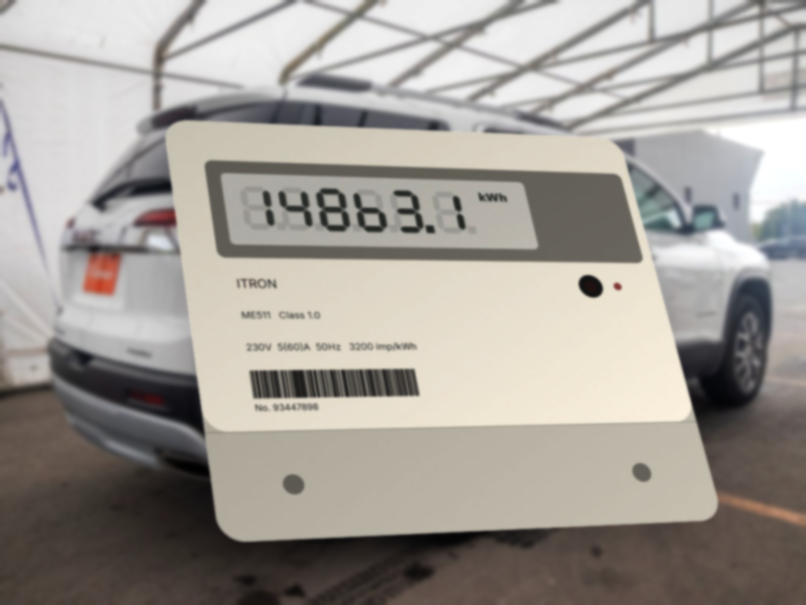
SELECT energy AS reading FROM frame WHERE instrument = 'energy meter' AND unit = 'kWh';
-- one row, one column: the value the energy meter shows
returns 14863.1 kWh
